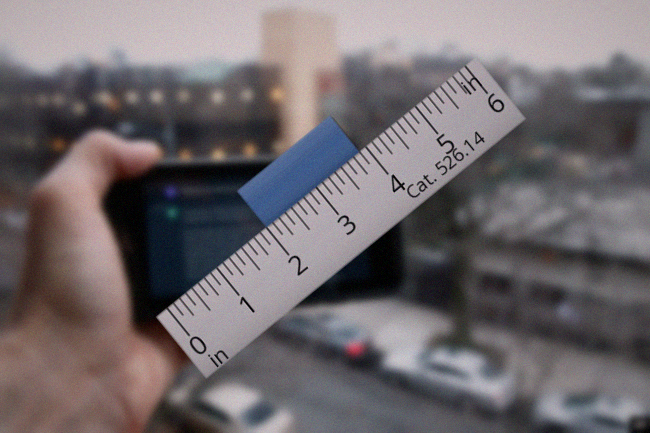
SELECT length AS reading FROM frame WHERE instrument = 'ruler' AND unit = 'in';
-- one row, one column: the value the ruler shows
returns 1.875 in
